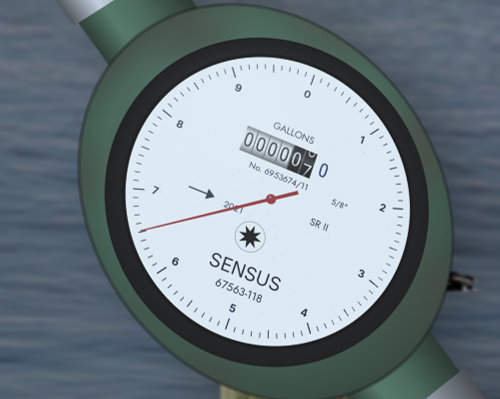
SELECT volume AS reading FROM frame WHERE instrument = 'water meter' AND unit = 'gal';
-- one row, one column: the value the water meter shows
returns 66.5 gal
